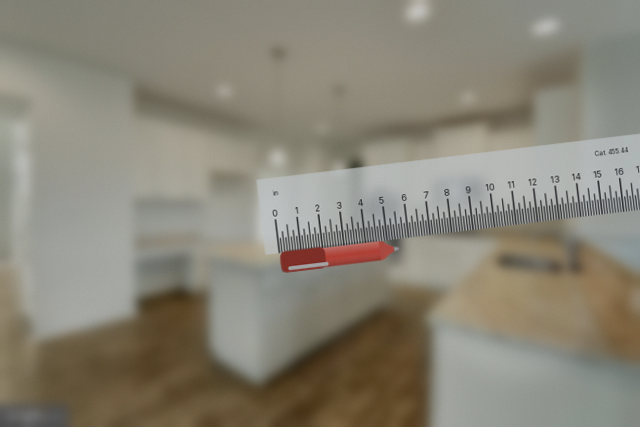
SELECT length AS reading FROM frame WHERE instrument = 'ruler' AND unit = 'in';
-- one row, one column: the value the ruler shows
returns 5.5 in
